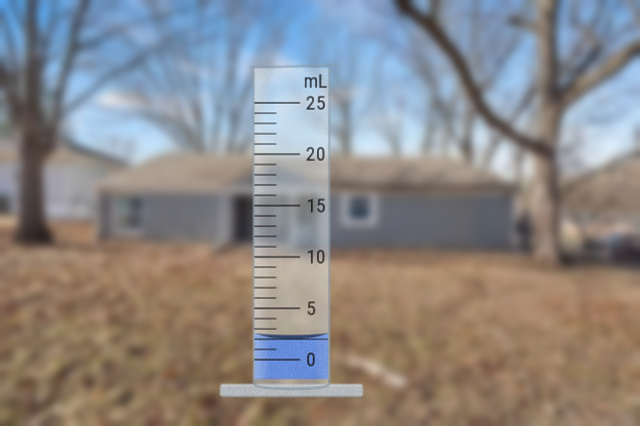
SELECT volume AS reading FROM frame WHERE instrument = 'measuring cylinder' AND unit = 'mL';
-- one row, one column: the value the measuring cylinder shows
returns 2 mL
